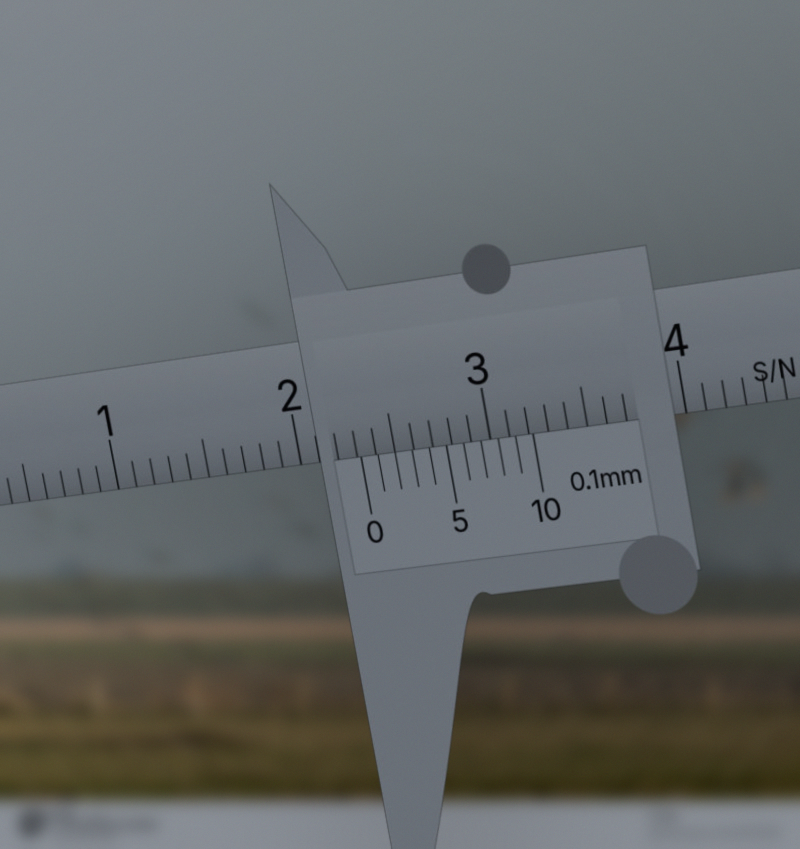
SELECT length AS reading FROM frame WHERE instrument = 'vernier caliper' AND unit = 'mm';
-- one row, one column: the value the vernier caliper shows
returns 23.2 mm
